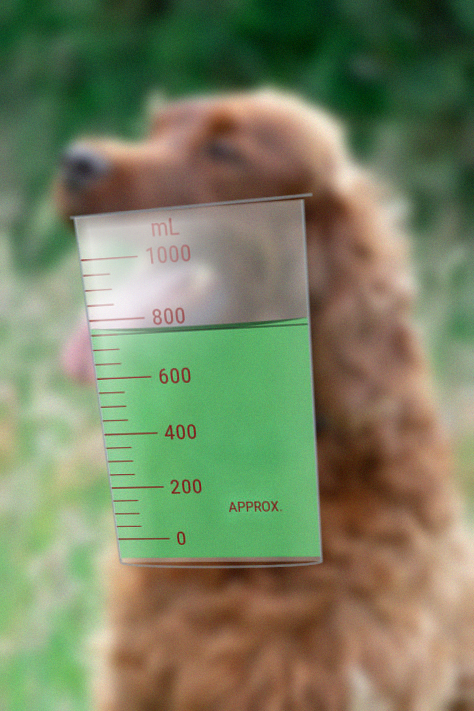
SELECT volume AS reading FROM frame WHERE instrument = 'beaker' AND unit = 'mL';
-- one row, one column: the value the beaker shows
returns 750 mL
